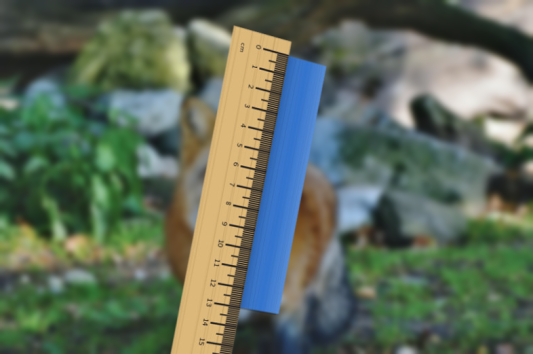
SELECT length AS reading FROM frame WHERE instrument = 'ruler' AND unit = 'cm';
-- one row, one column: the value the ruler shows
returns 13 cm
